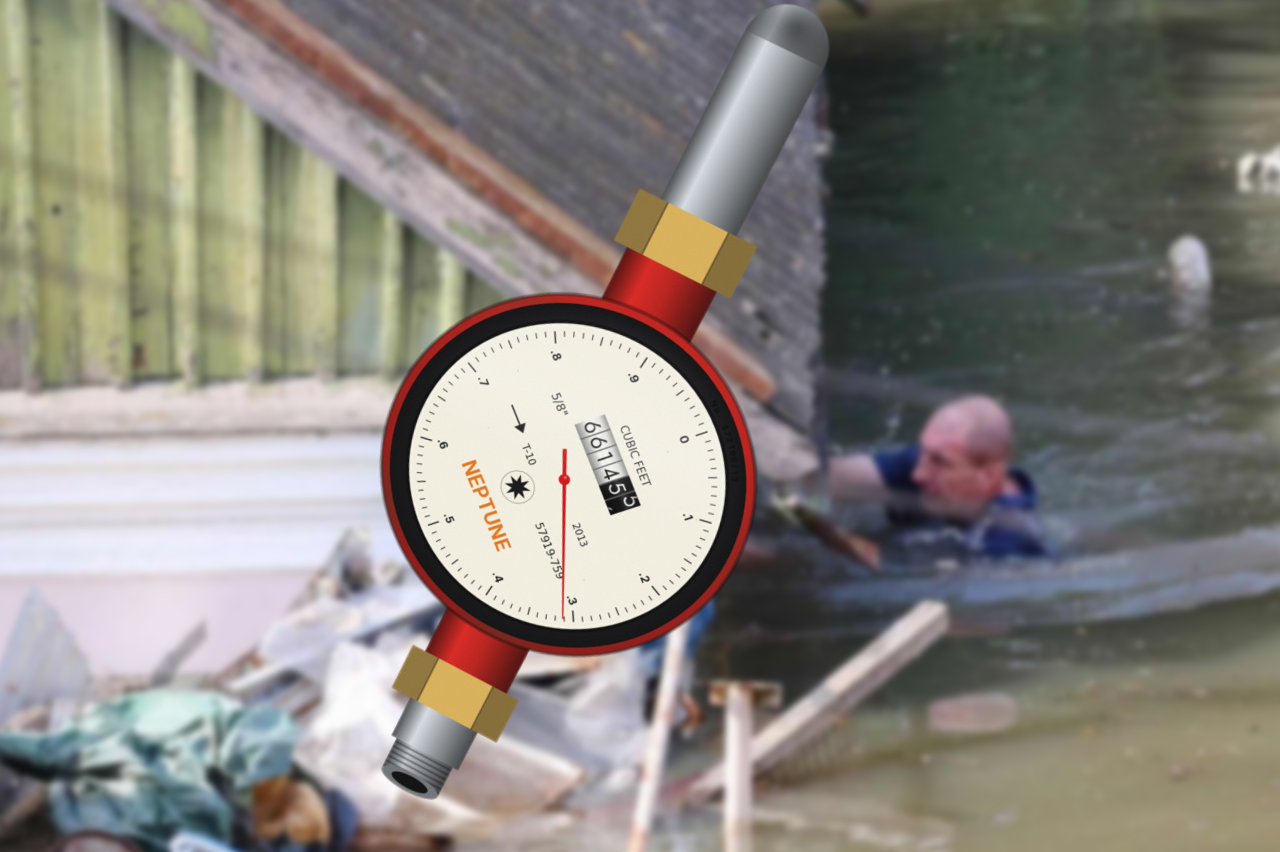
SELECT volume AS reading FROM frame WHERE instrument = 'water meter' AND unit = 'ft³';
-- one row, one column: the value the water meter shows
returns 661455.31 ft³
